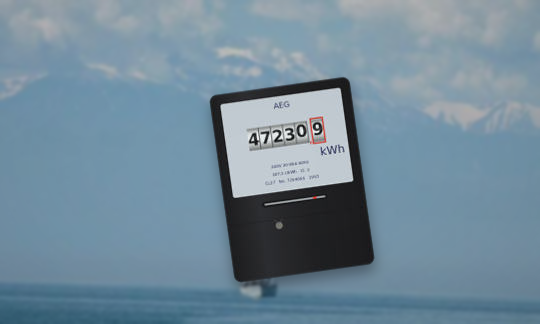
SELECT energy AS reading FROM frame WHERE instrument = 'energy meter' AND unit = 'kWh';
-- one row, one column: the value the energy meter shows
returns 47230.9 kWh
